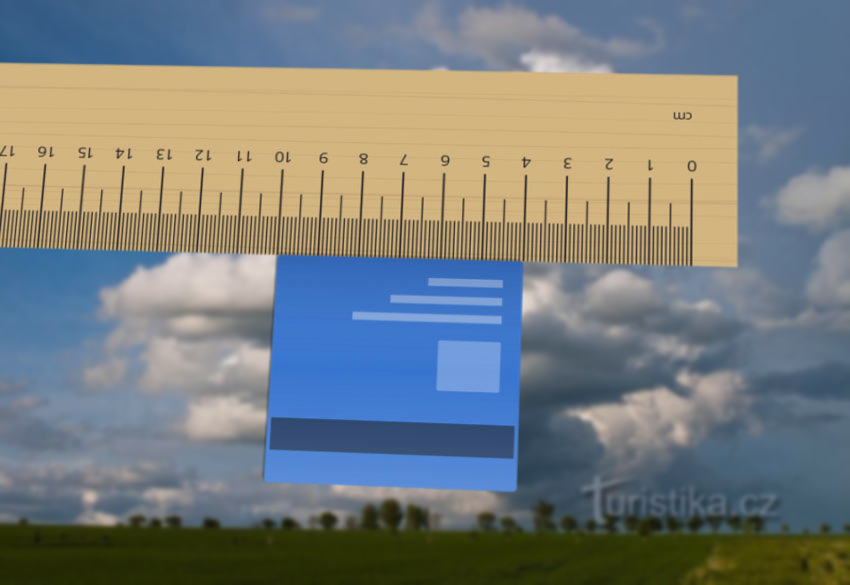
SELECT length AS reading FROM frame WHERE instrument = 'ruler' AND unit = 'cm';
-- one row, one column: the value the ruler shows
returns 6 cm
